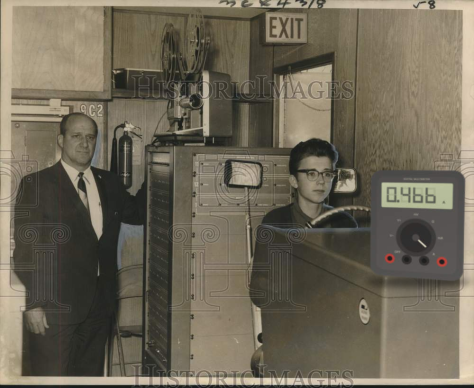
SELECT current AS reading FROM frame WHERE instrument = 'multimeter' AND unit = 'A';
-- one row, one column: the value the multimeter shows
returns 0.466 A
